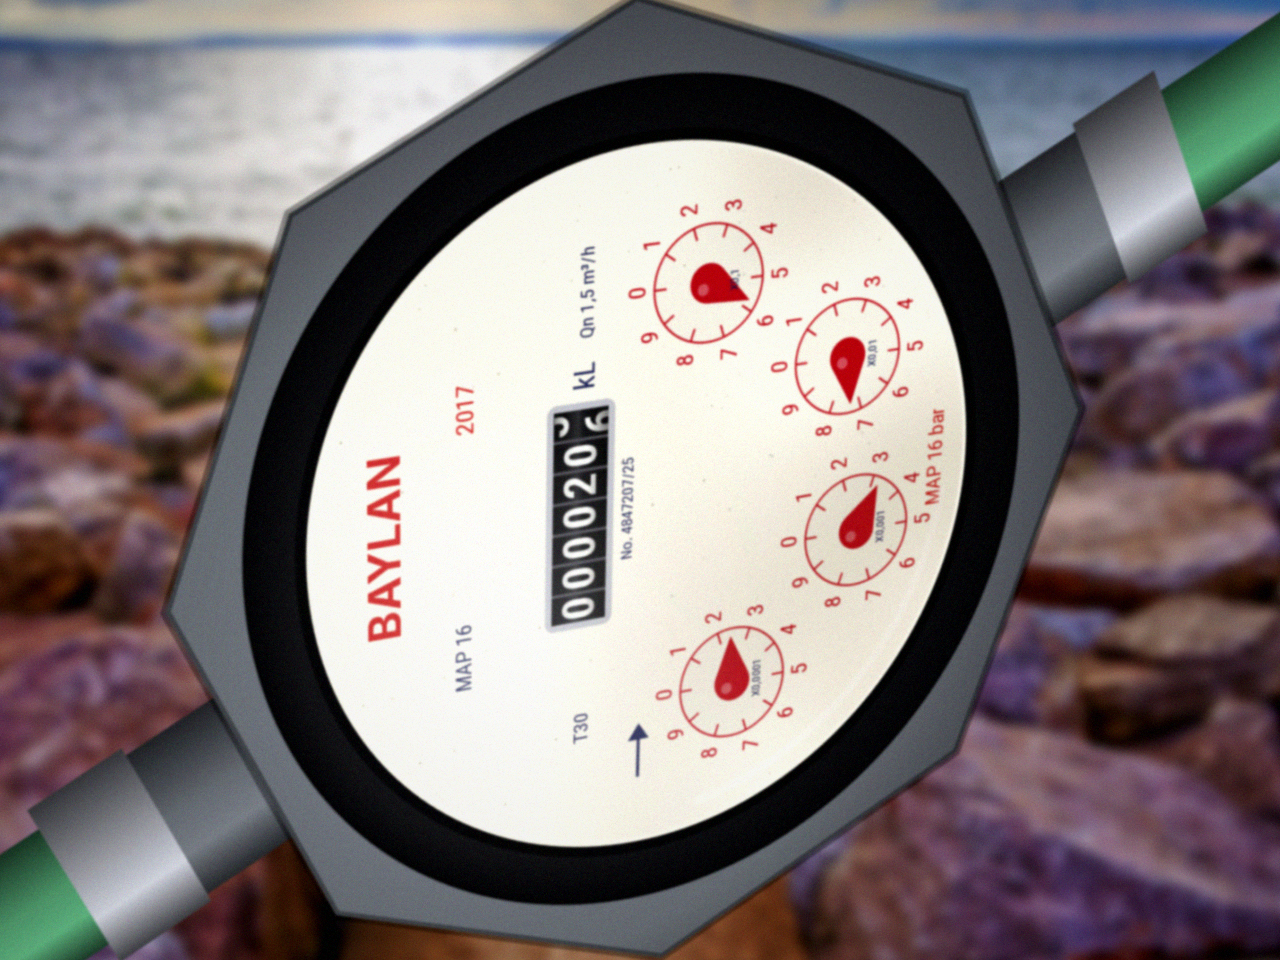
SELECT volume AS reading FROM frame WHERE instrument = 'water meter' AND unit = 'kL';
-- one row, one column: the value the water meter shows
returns 205.5732 kL
